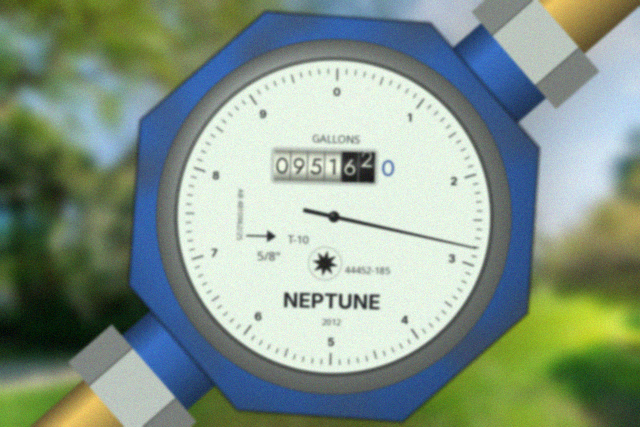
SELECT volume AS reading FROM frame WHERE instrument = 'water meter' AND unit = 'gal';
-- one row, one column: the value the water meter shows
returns 951622.8 gal
